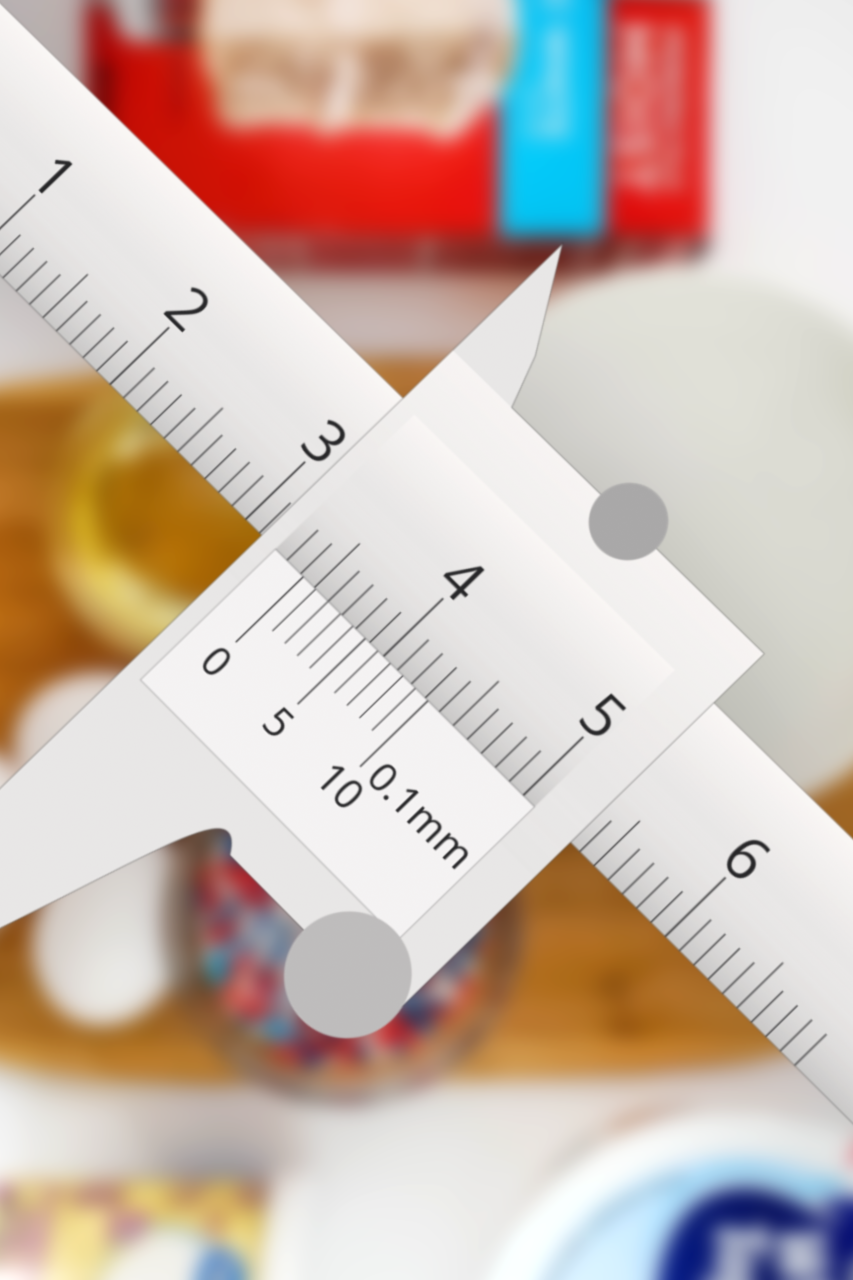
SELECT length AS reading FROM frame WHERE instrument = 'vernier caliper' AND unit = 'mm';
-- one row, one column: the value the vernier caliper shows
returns 34.2 mm
